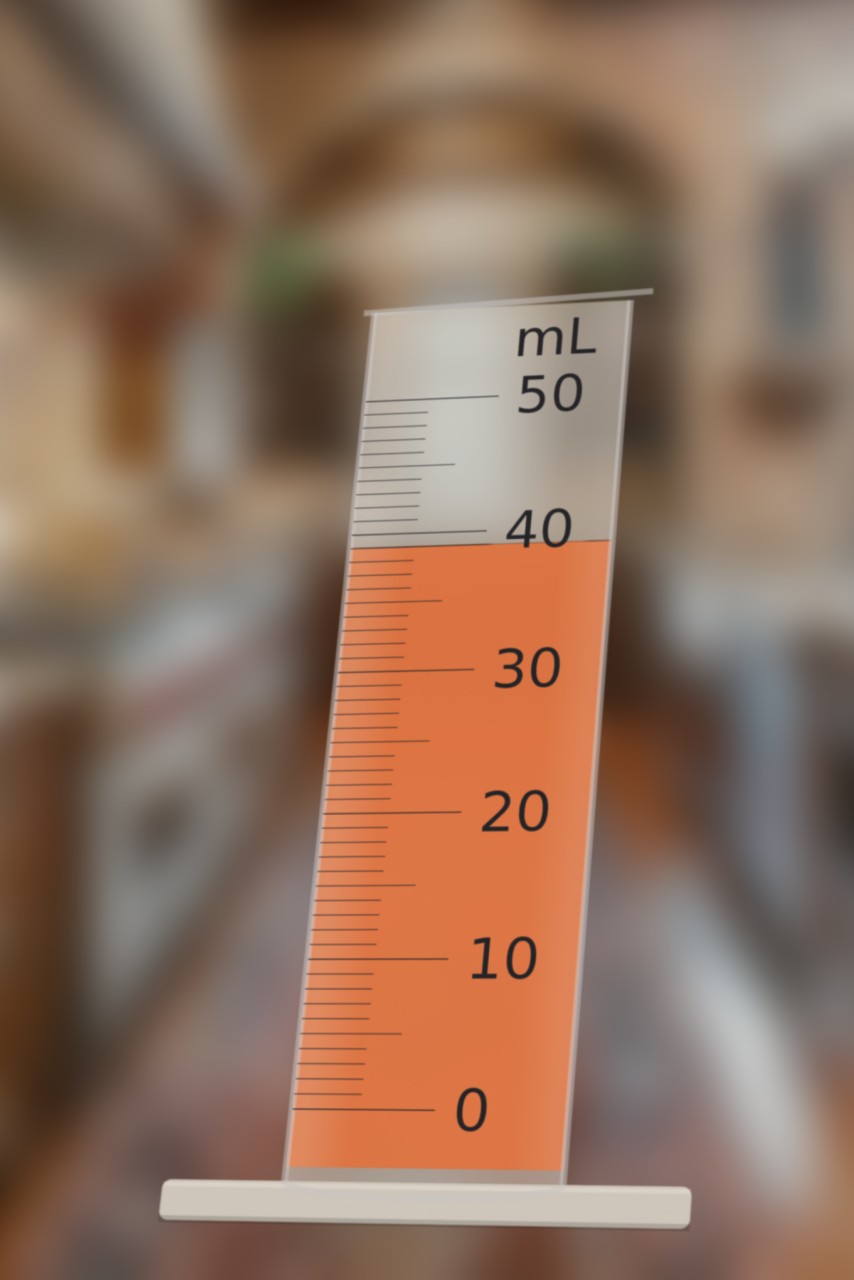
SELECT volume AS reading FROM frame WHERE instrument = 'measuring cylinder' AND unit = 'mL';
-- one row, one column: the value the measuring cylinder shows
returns 39 mL
